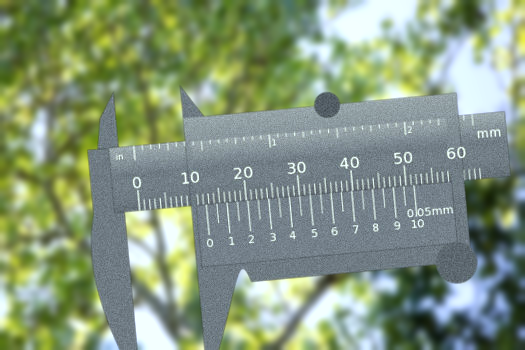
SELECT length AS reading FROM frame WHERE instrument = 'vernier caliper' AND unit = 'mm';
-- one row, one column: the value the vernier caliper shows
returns 12.5 mm
